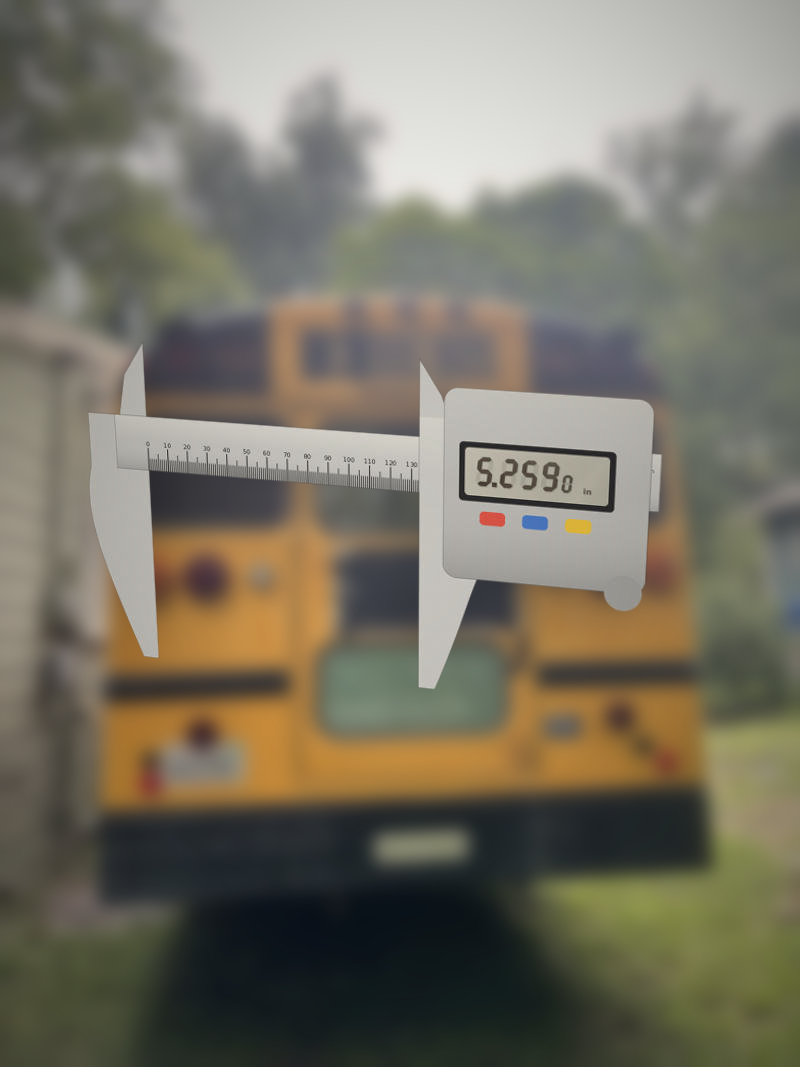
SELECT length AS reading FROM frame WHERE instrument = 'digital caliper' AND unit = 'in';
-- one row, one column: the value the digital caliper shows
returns 5.2590 in
